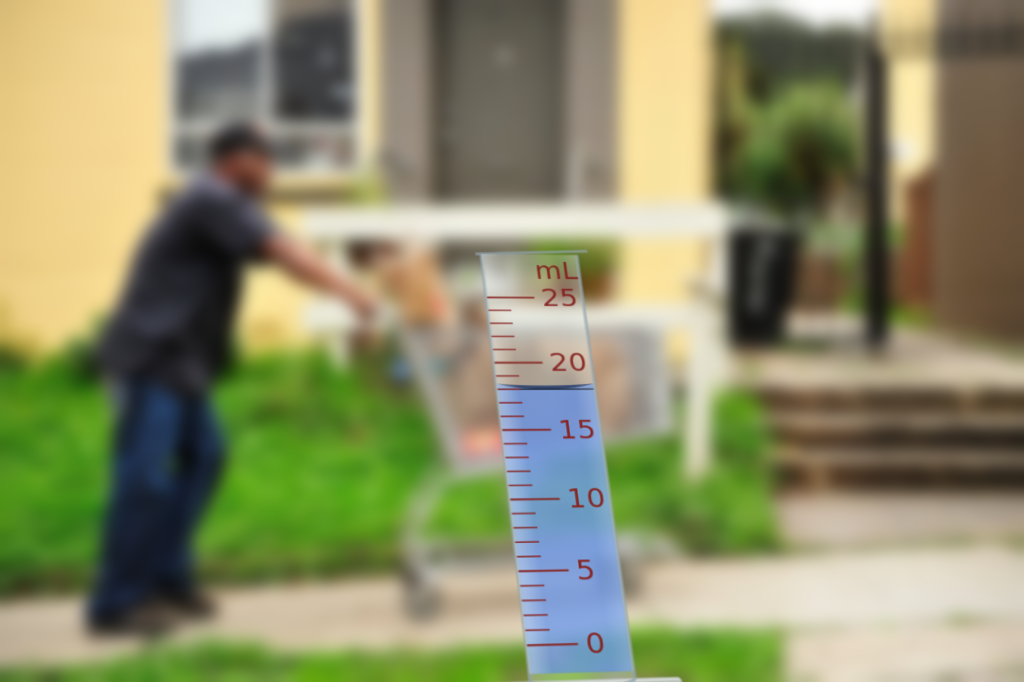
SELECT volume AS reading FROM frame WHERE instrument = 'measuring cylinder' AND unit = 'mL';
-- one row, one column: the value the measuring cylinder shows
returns 18 mL
